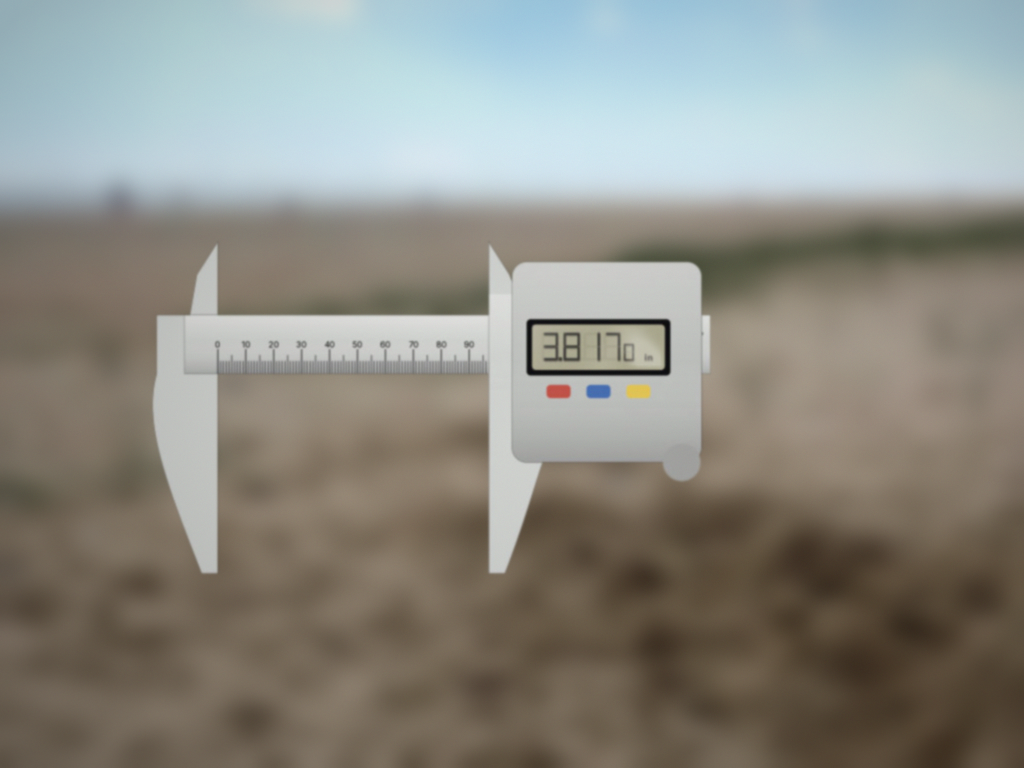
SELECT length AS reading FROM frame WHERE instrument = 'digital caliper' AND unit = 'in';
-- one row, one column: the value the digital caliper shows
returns 3.8170 in
